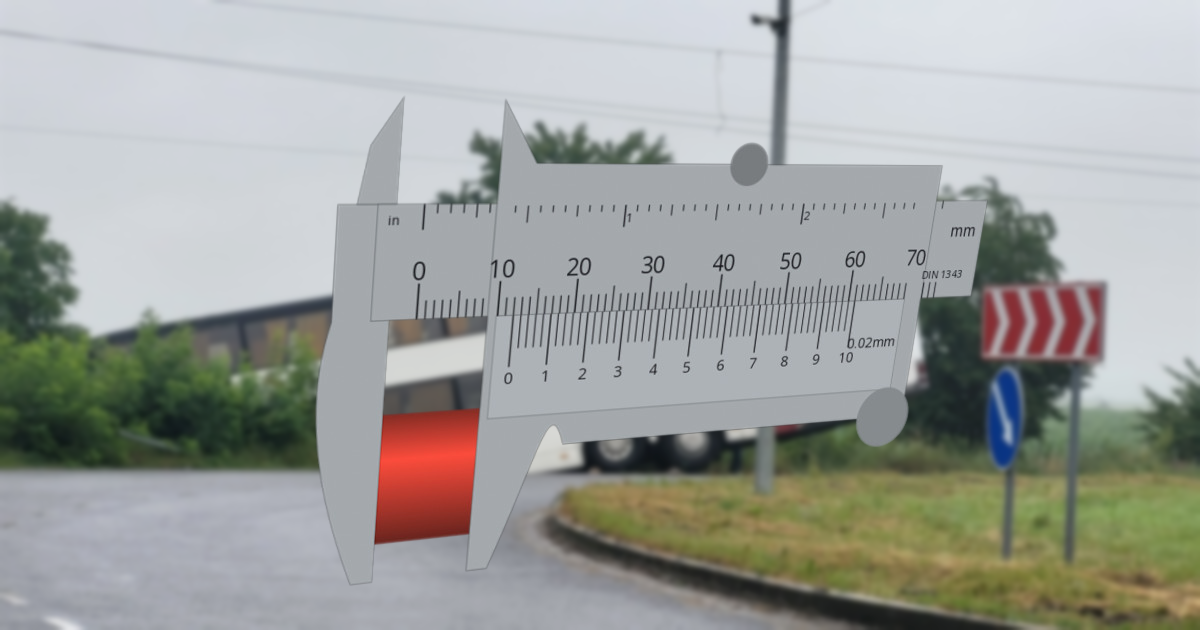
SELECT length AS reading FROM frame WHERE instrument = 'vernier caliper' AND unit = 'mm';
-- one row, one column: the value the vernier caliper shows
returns 12.0 mm
